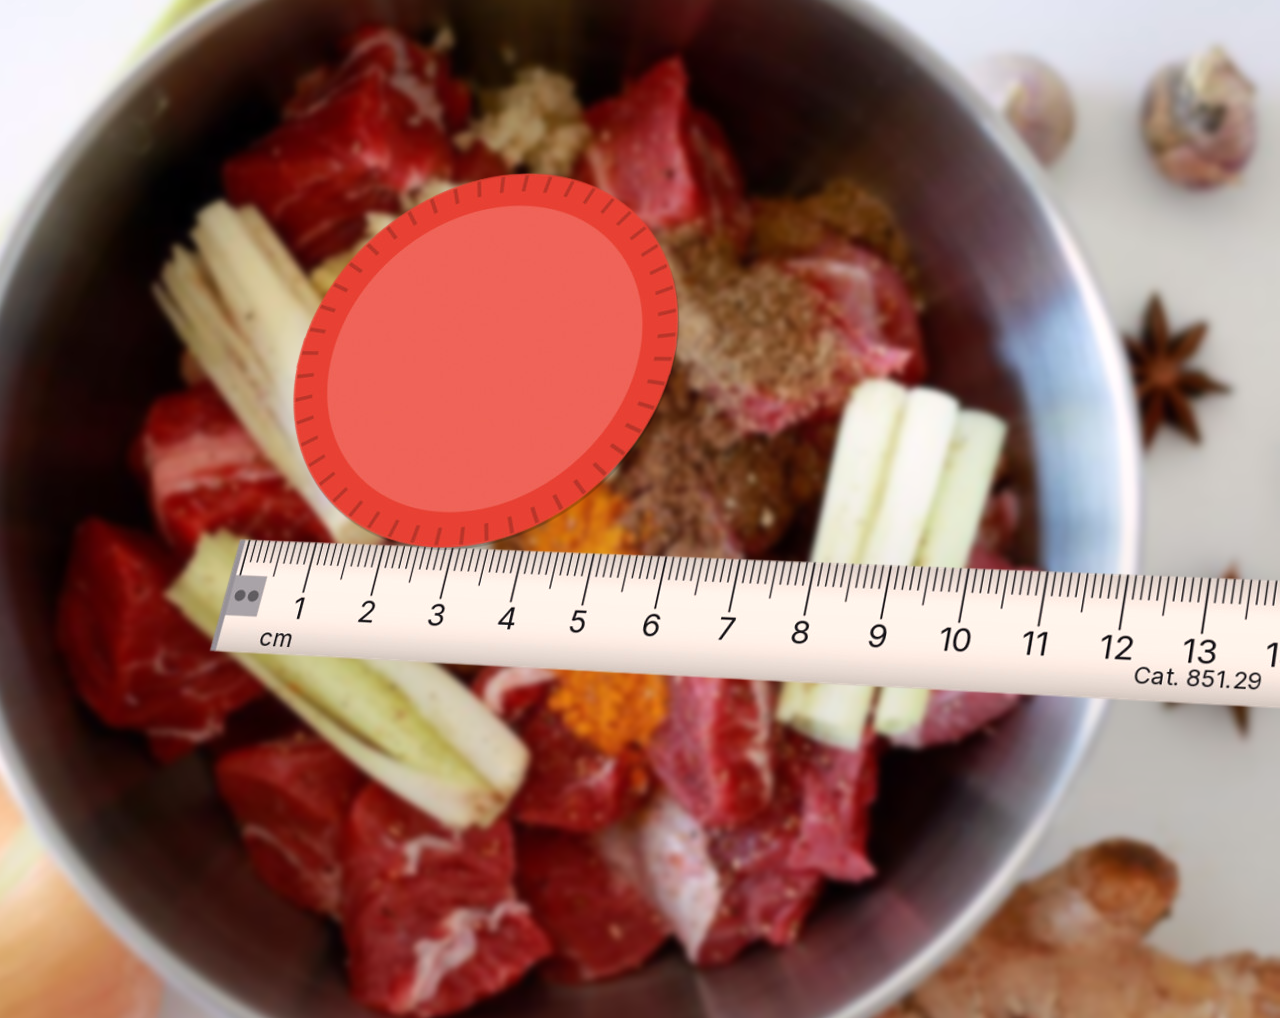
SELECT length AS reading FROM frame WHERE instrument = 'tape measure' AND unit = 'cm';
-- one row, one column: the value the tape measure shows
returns 5.5 cm
